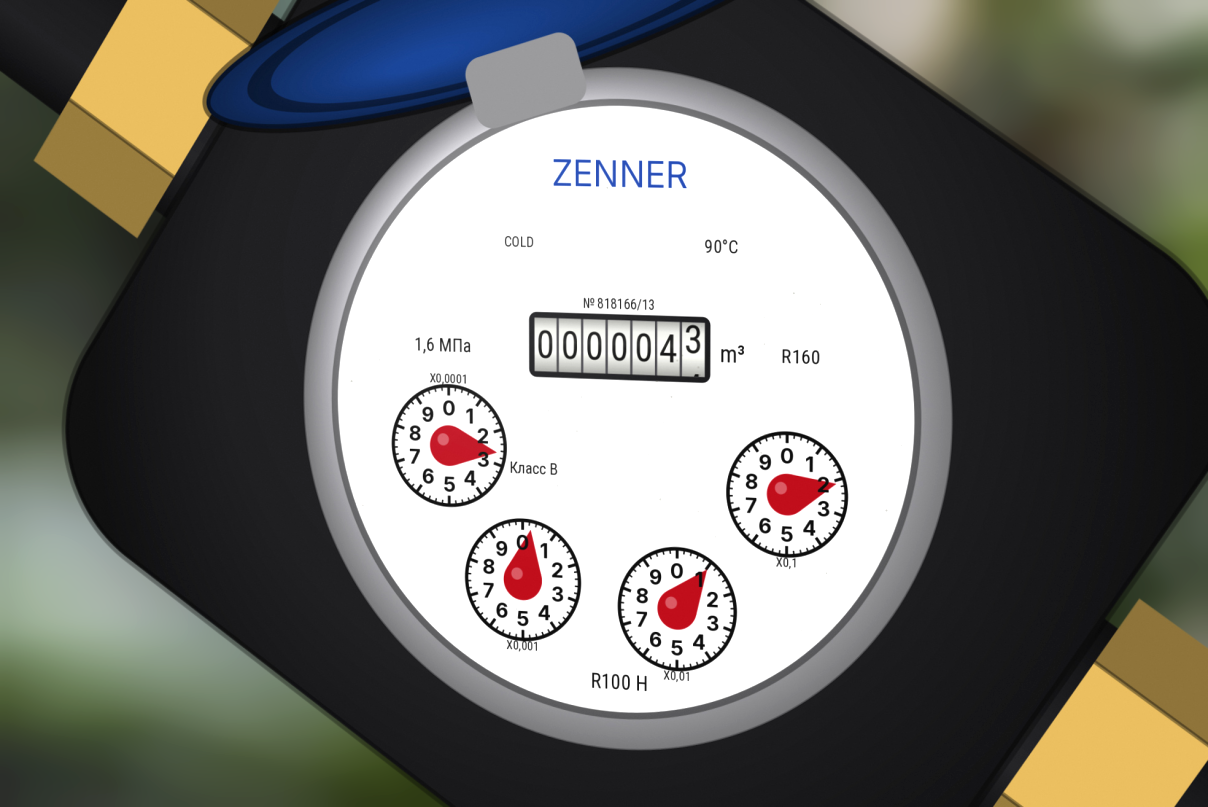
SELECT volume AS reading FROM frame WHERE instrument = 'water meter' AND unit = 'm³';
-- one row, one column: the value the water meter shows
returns 43.2102 m³
